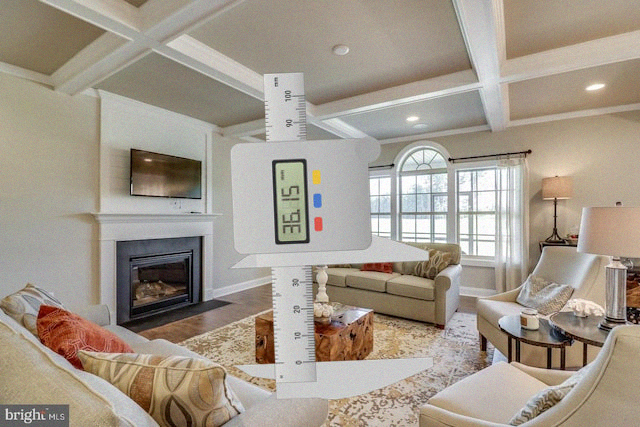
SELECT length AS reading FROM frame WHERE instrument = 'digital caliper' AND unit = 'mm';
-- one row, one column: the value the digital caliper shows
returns 36.15 mm
